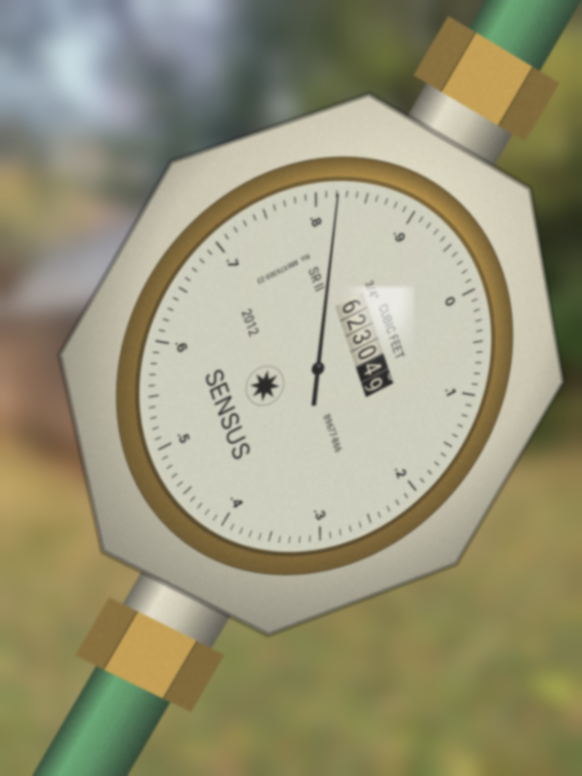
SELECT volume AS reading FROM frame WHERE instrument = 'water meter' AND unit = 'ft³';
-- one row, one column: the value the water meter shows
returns 623048.82 ft³
